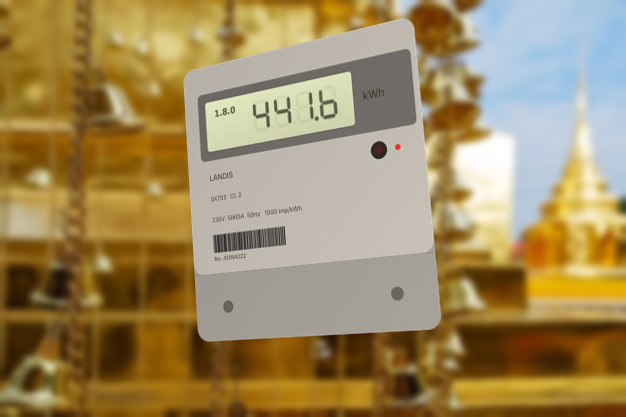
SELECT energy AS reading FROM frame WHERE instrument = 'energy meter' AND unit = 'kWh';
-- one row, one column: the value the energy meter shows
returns 441.6 kWh
